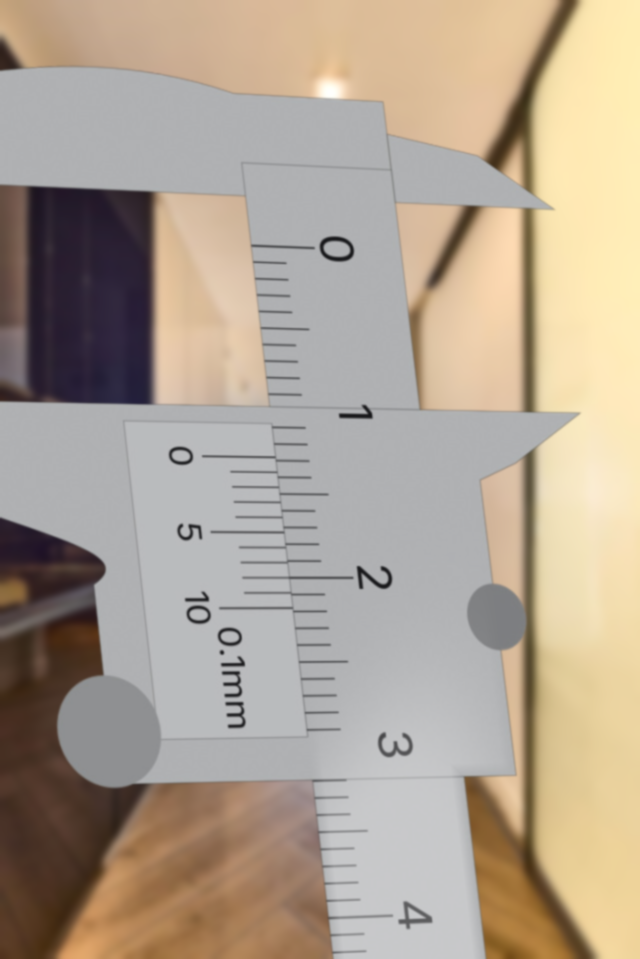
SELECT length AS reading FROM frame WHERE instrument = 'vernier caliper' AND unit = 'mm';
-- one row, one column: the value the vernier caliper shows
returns 12.8 mm
